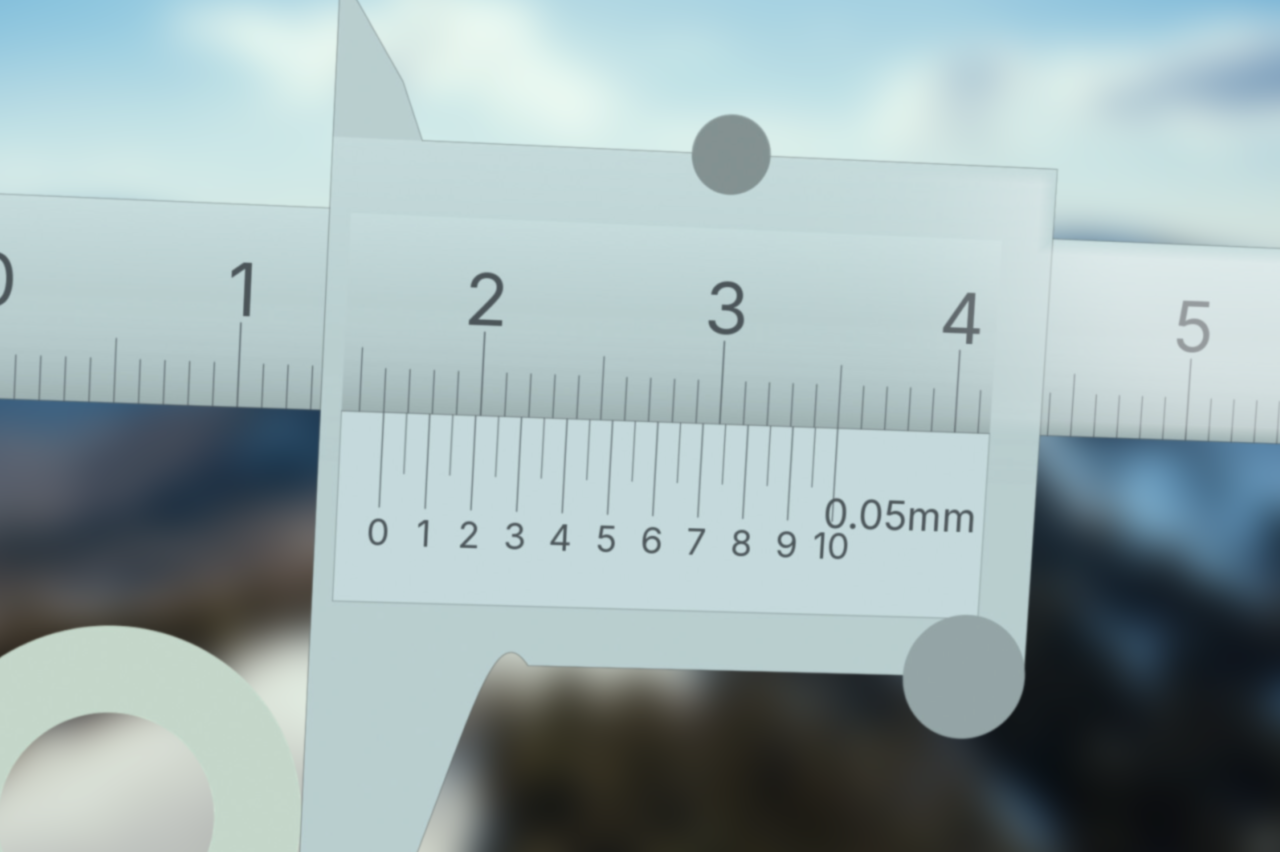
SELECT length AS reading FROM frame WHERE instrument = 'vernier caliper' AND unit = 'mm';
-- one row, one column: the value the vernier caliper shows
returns 16.0 mm
